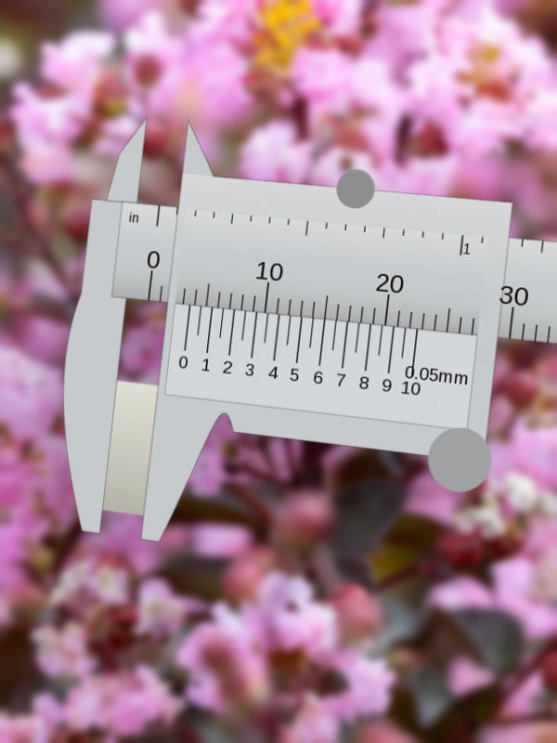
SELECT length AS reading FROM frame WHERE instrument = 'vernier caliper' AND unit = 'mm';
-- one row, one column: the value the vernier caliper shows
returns 3.6 mm
